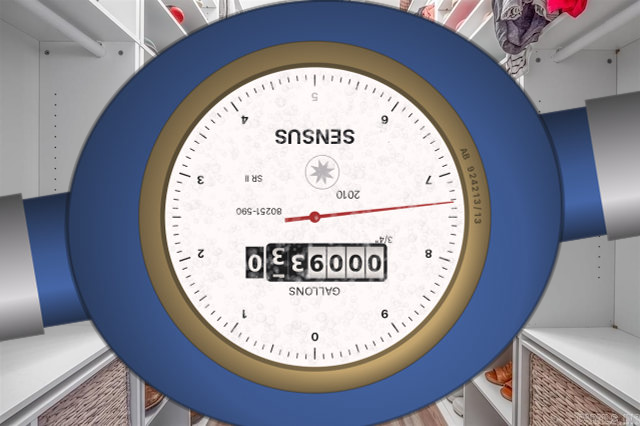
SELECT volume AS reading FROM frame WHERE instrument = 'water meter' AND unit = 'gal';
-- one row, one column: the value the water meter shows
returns 9327.3 gal
